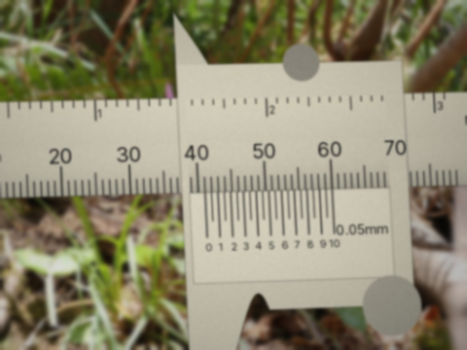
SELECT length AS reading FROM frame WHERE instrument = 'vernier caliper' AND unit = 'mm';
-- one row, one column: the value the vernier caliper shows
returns 41.0 mm
